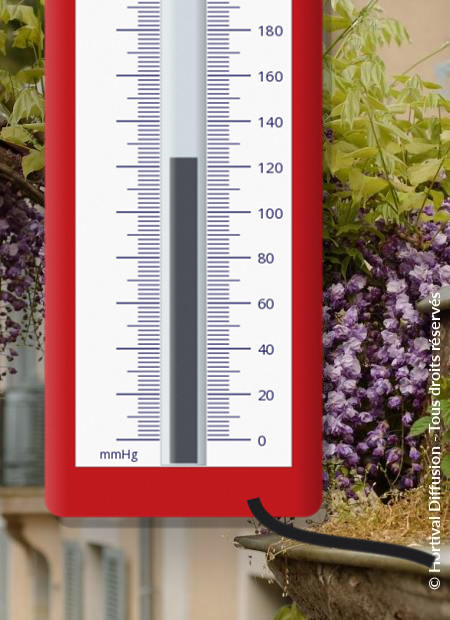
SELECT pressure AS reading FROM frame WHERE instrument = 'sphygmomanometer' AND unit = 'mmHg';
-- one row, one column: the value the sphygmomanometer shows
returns 124 mmHg
